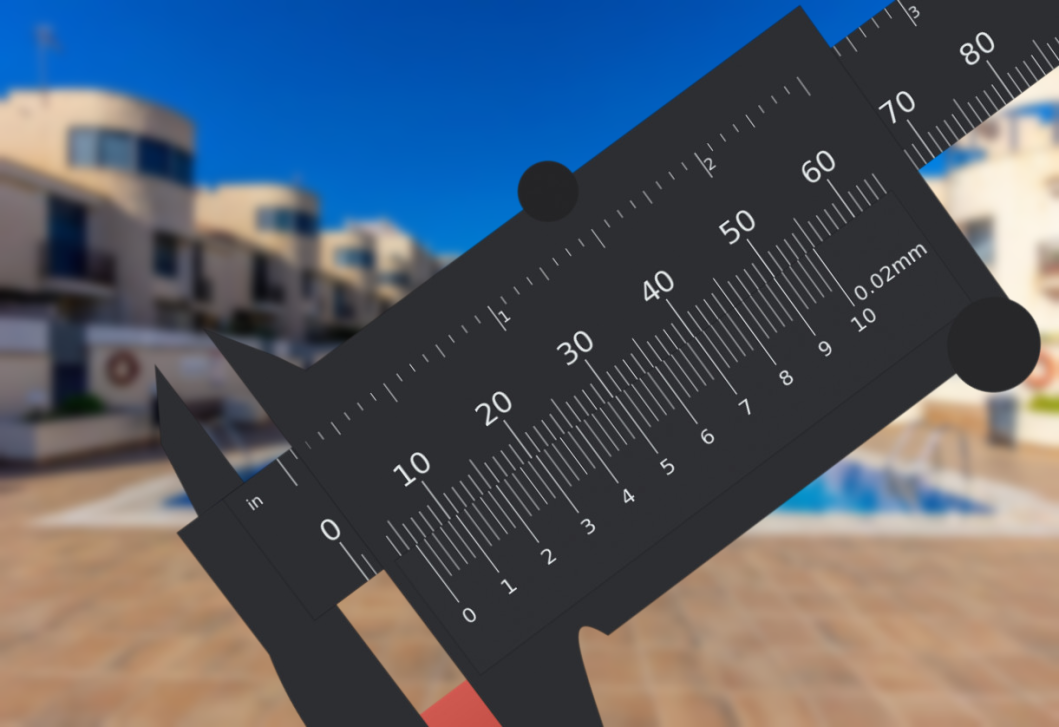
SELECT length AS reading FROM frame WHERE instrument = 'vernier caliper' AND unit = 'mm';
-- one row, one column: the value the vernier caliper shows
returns 5.8 mm
